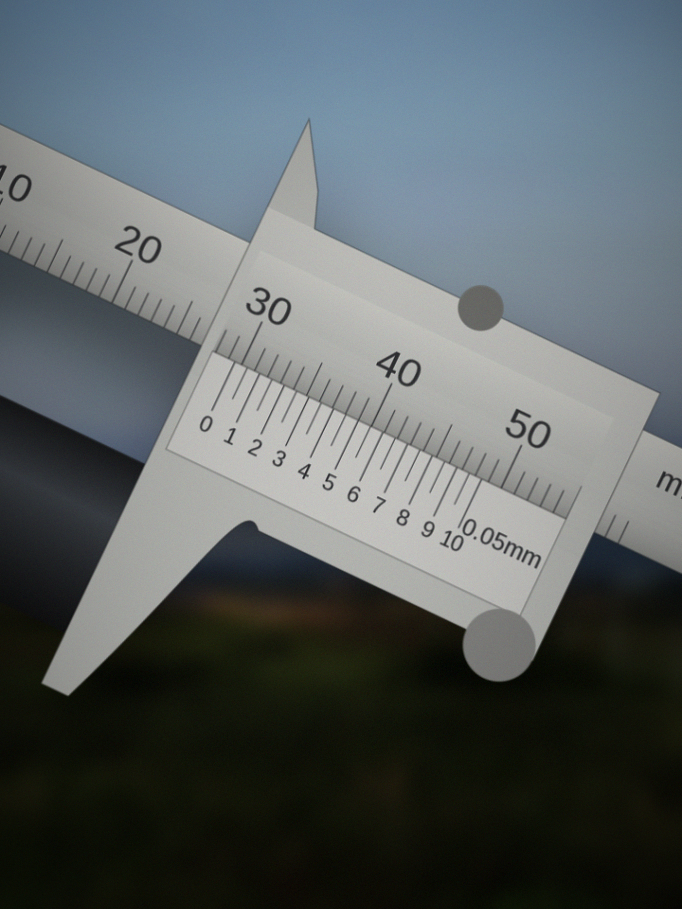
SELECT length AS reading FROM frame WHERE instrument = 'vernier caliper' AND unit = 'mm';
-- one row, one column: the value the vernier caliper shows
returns 29.5 mm
